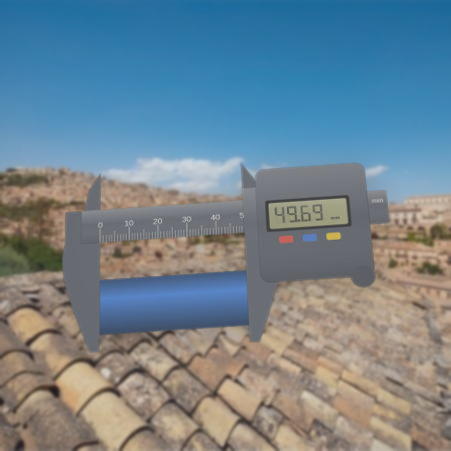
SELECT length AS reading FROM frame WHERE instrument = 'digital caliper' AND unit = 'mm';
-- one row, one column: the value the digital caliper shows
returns 49.69 mm
